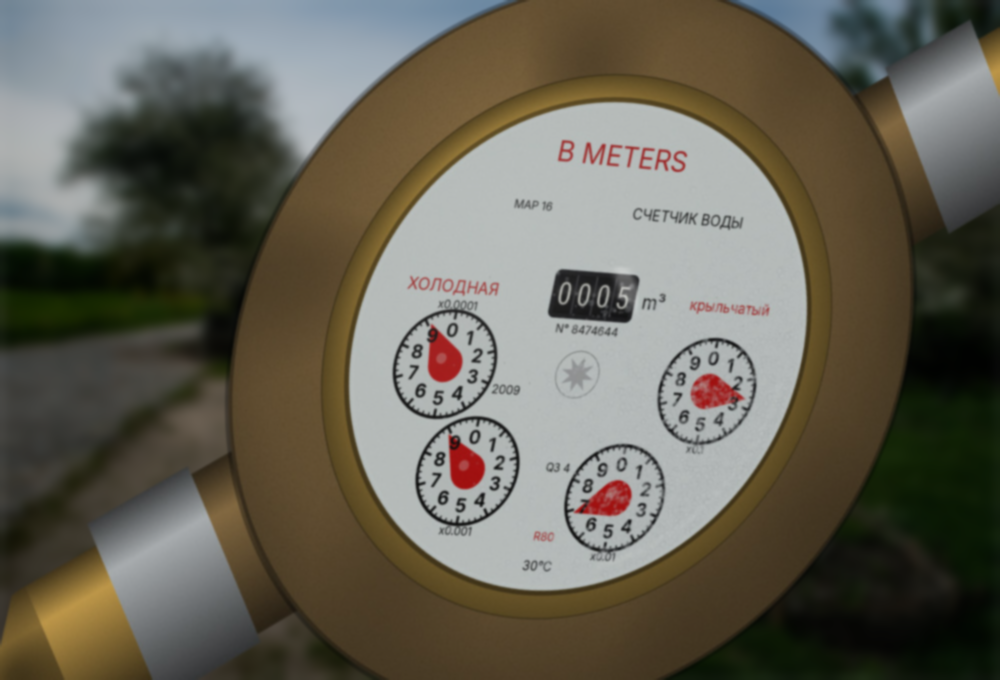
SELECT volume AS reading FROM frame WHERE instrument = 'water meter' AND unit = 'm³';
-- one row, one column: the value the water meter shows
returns 5.2689 m³
